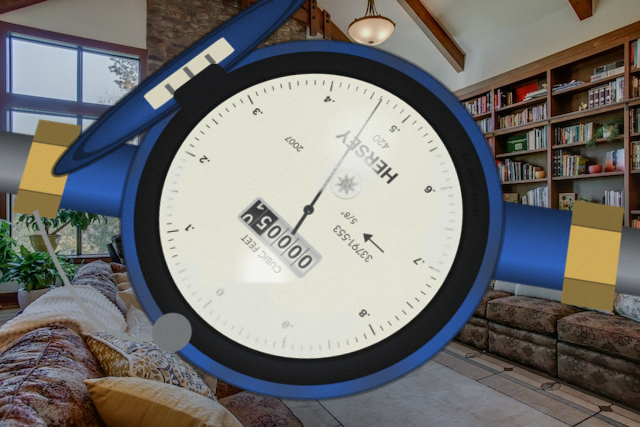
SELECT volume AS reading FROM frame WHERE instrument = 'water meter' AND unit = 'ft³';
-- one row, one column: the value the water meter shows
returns 50.46 ft³
